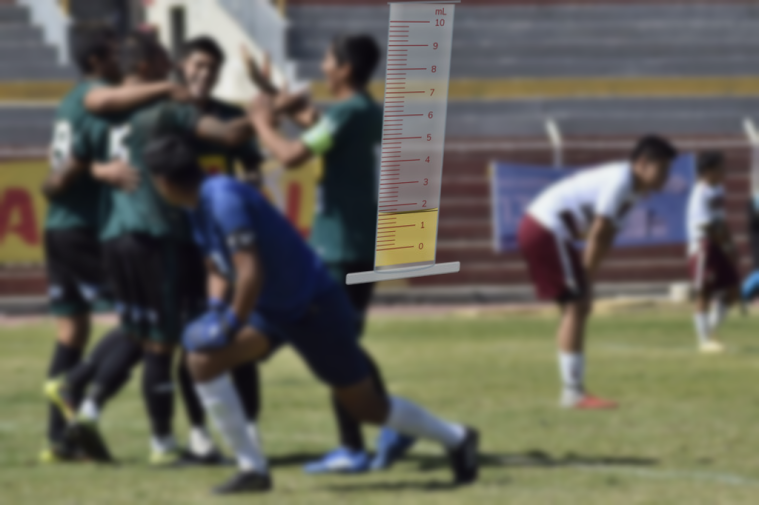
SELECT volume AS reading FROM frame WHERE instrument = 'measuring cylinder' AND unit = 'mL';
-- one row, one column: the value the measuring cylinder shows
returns 1.6 mL
